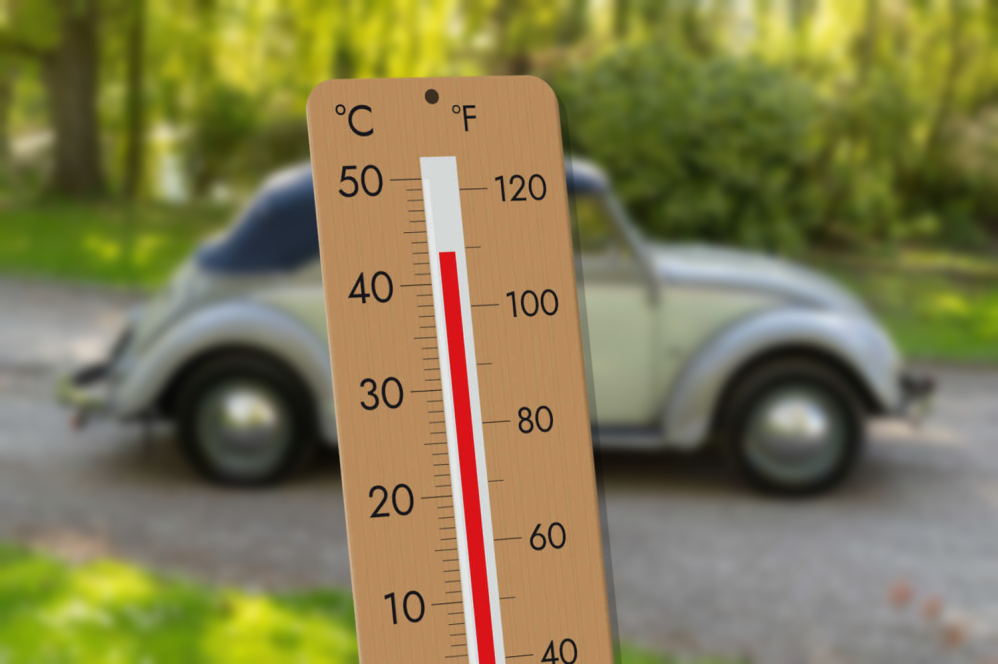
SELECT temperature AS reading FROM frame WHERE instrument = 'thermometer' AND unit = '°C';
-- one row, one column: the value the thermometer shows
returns 43 °C
